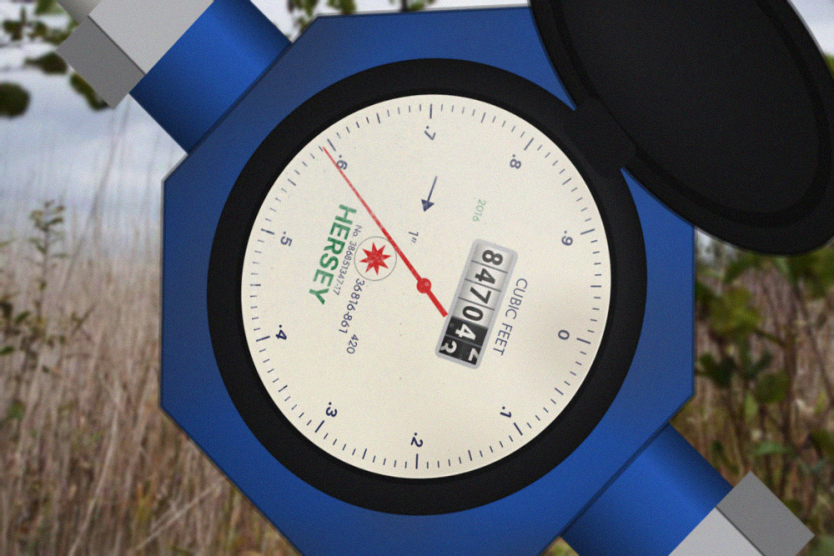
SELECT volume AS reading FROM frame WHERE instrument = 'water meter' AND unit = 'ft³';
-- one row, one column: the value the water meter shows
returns 847042.59 ft³
